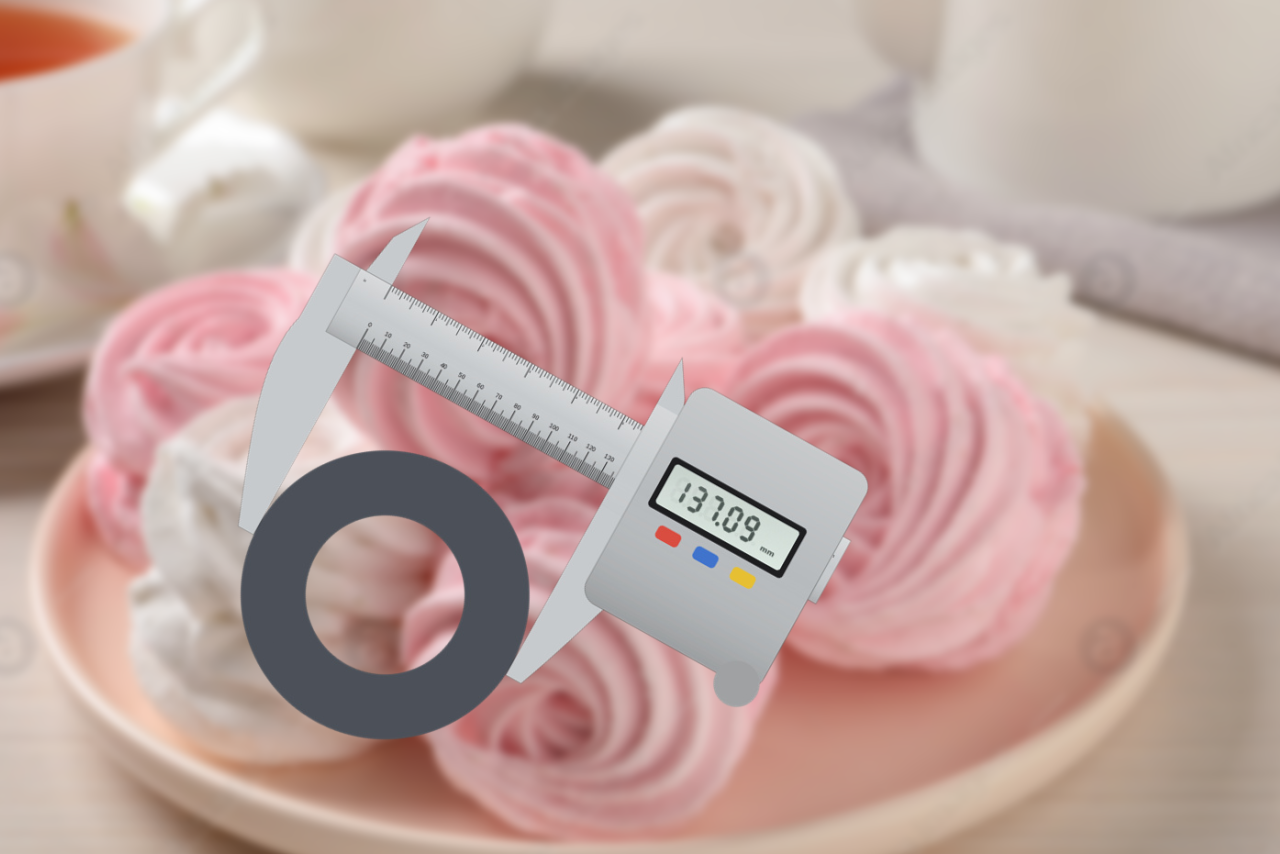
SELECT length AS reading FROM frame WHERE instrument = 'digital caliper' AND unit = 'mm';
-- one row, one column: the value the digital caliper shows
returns 137.09 mm
